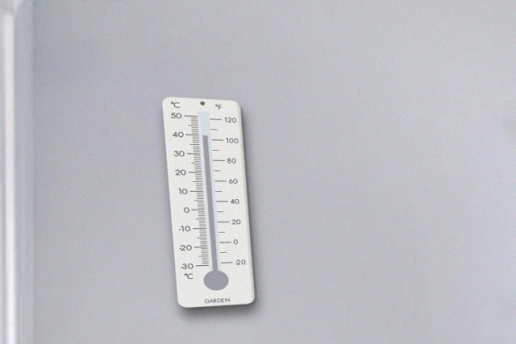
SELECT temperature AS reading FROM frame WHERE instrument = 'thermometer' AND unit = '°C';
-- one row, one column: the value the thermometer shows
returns 40 °C
